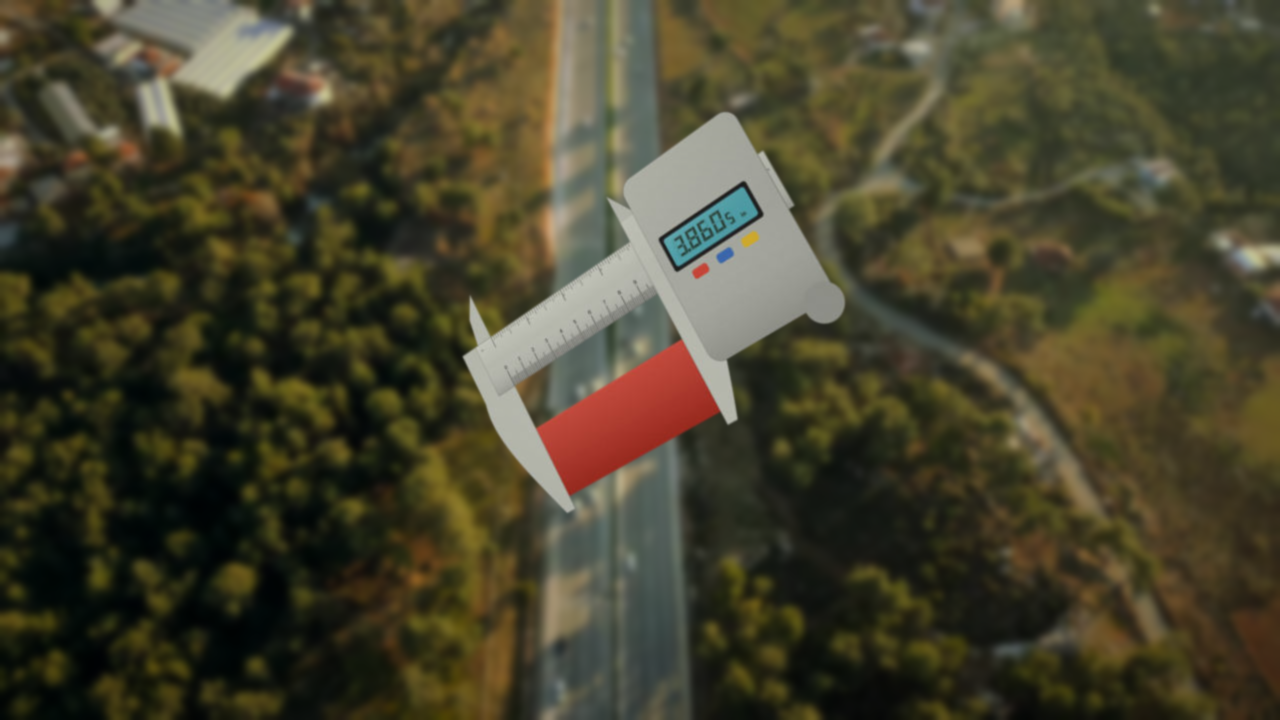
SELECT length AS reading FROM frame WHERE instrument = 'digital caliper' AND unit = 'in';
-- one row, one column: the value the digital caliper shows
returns 3.8605 in
